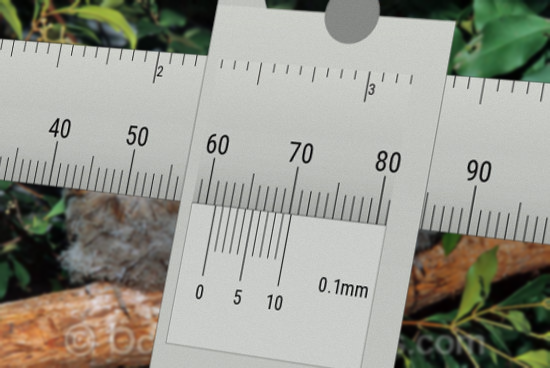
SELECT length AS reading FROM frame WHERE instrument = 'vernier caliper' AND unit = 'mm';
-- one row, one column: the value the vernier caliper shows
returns 61.2 mm
